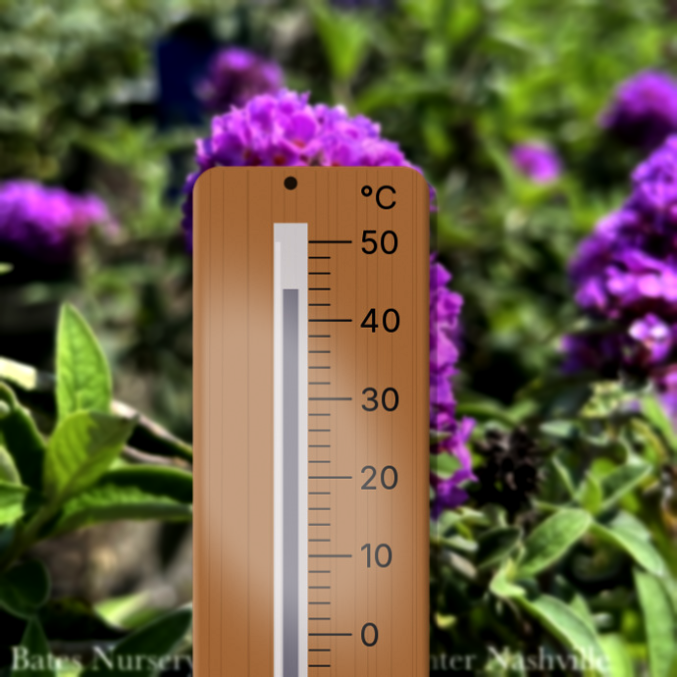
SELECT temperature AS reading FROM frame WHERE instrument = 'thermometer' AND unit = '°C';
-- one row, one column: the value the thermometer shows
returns 44 °C
